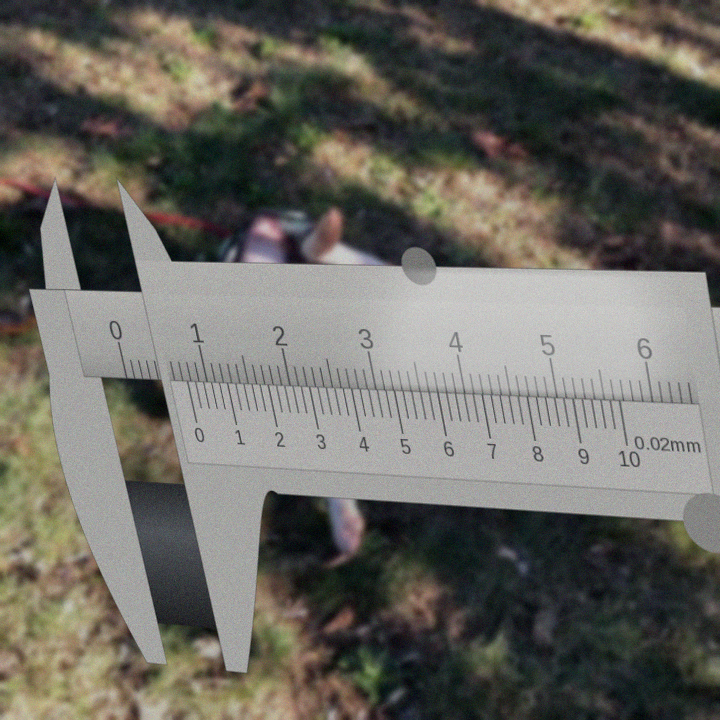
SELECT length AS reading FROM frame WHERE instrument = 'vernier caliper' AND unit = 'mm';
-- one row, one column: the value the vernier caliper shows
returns 7.6 mm
